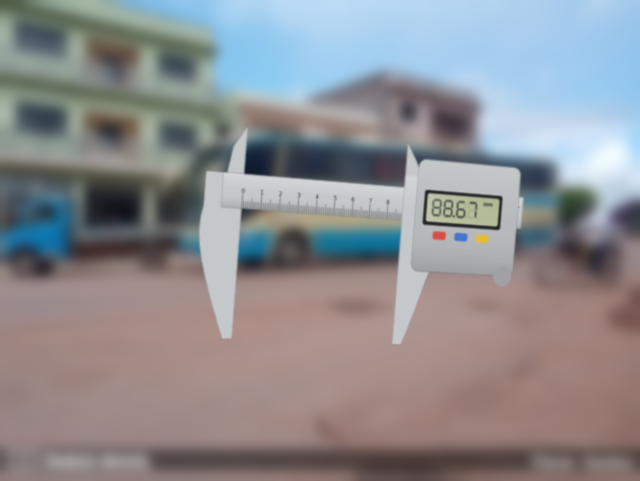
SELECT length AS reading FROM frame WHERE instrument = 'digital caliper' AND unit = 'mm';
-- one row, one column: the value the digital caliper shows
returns 88.67 mm
